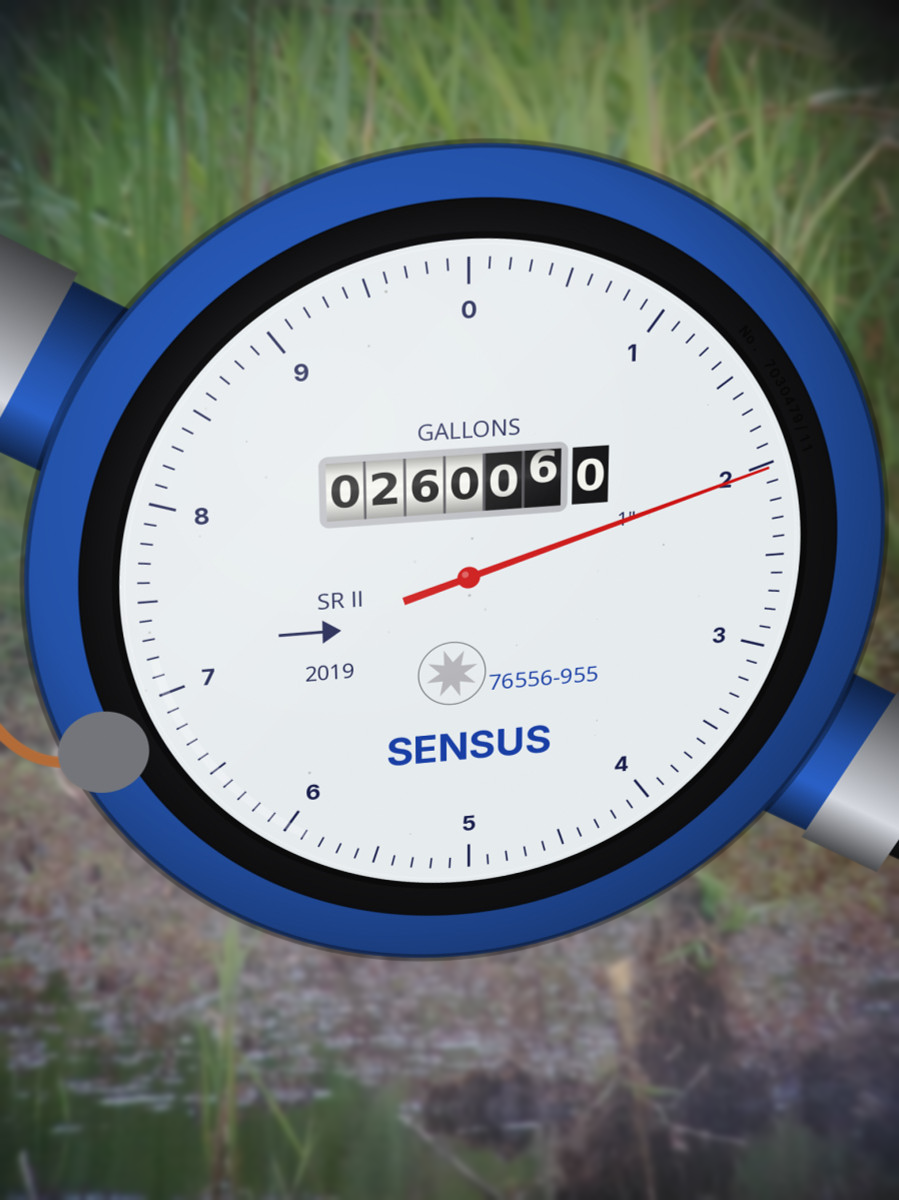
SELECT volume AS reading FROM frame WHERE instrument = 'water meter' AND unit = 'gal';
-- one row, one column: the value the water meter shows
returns 260062.0 gal
